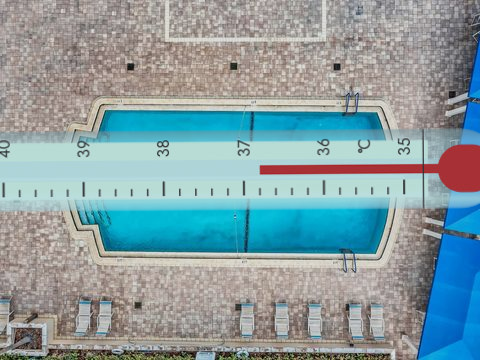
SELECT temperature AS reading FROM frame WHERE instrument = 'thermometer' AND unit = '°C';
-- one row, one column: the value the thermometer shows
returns 36.8 °C
